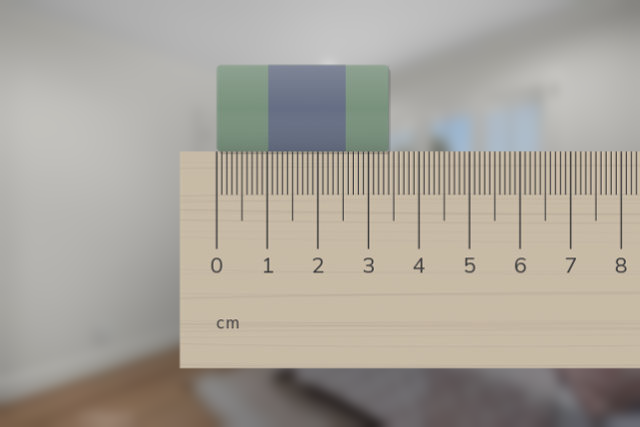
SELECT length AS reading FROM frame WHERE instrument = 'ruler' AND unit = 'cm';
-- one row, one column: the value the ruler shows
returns 3.4 cm
